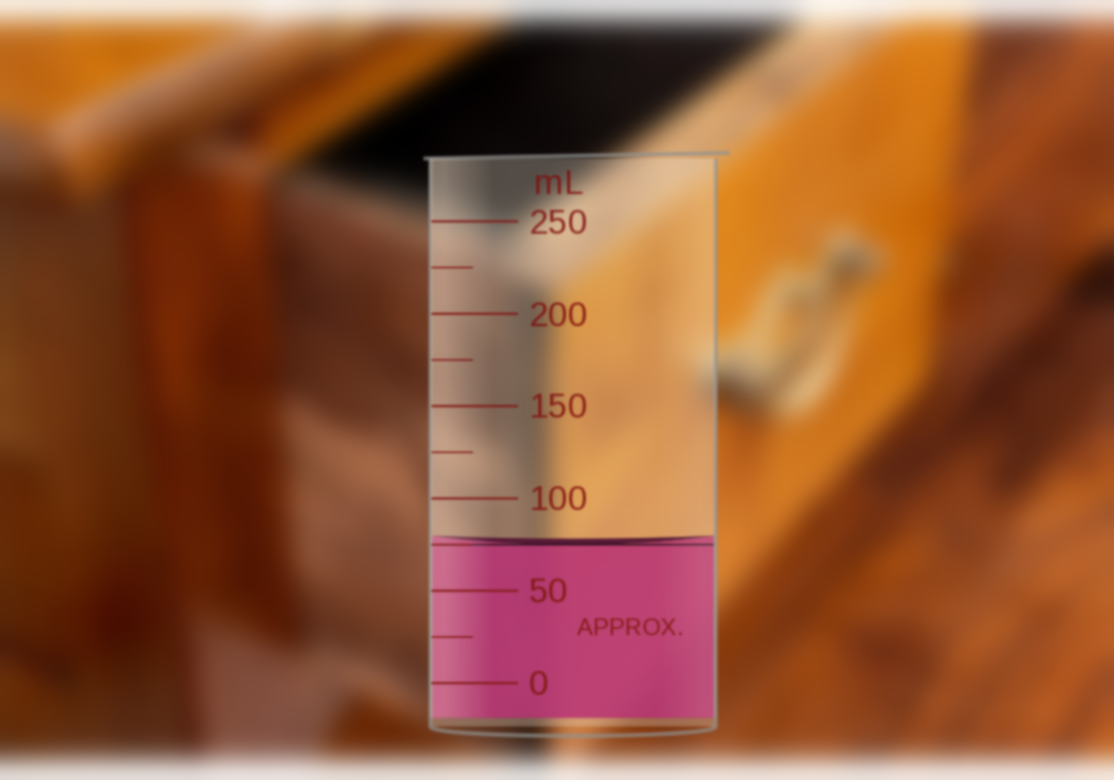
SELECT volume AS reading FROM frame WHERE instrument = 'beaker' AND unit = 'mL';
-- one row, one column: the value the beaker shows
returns 75 mL
